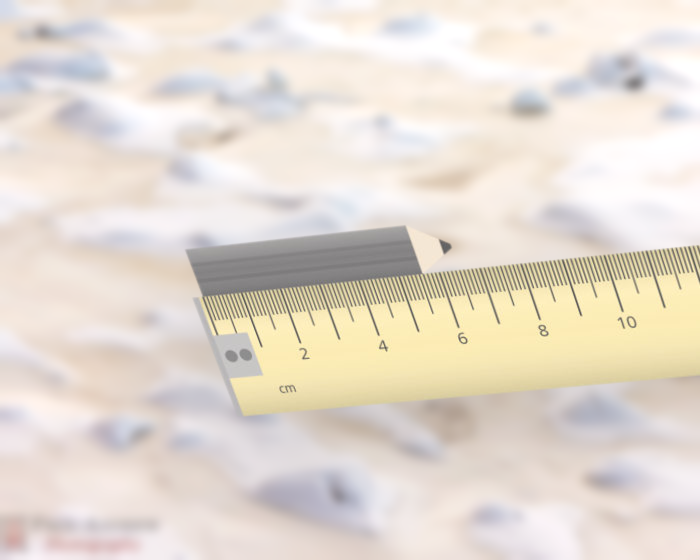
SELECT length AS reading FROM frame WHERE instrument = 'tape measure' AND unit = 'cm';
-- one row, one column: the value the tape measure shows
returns 6.5 cm
